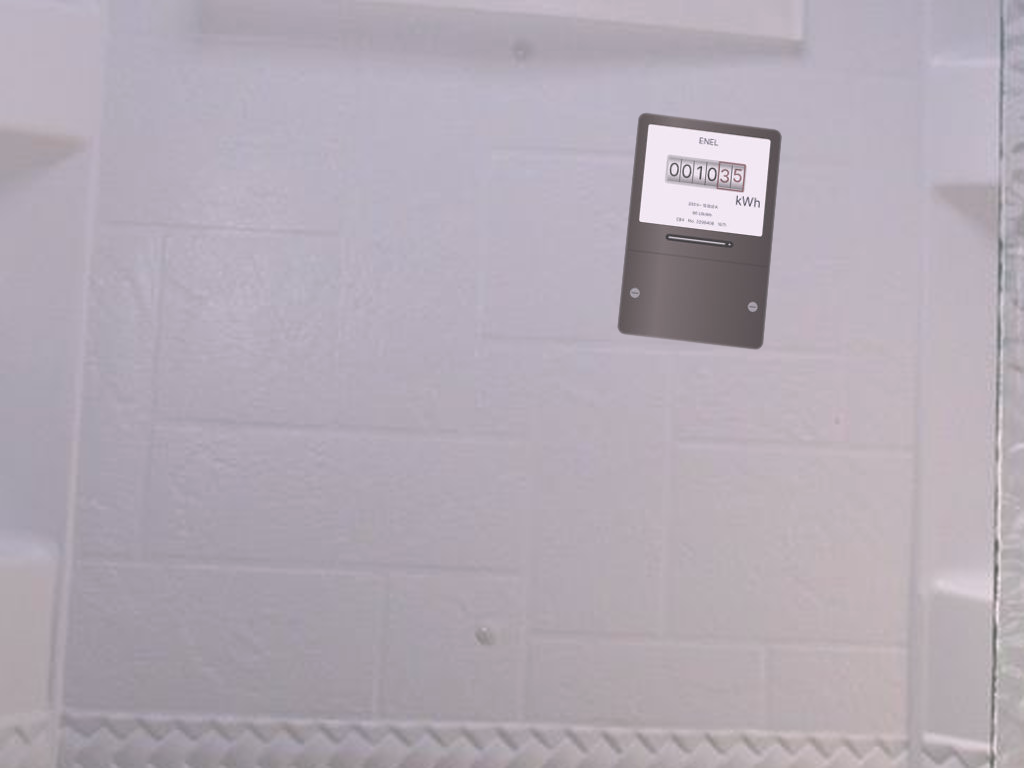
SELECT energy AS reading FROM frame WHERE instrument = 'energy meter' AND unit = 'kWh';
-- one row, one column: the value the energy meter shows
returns 10.35 kWh
